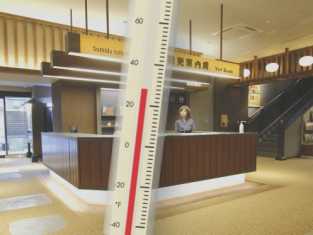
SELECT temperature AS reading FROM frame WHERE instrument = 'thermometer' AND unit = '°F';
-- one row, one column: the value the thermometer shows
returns 28 °F
